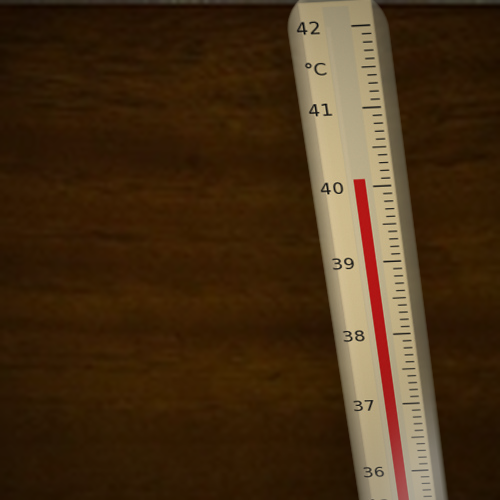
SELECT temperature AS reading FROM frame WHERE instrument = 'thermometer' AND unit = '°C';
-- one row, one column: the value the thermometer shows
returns 40.1 °C
